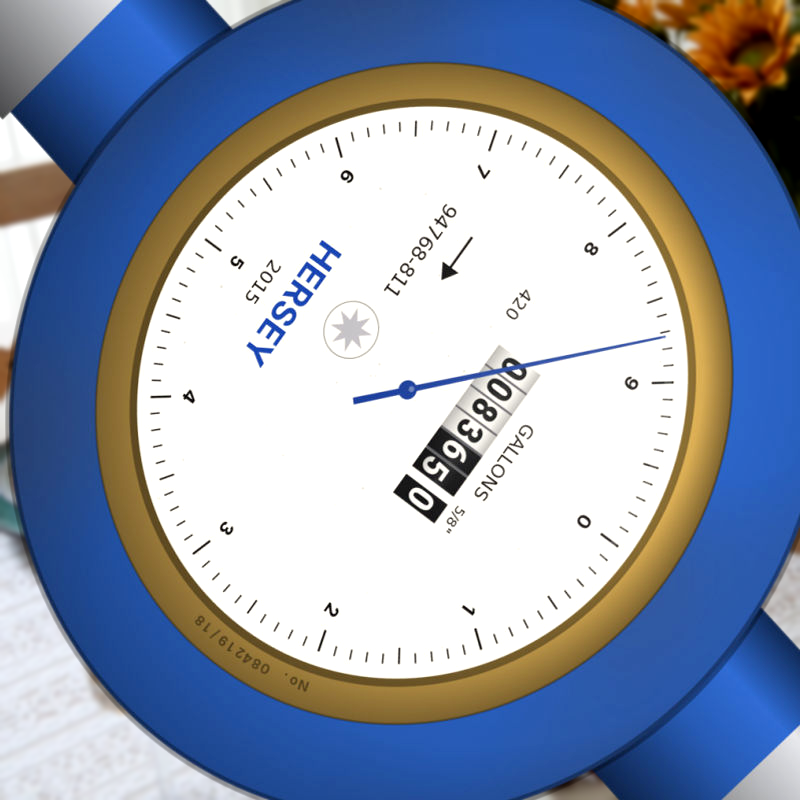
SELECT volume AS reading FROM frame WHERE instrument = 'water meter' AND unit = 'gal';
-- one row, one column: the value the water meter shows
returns 83648.7 gal
